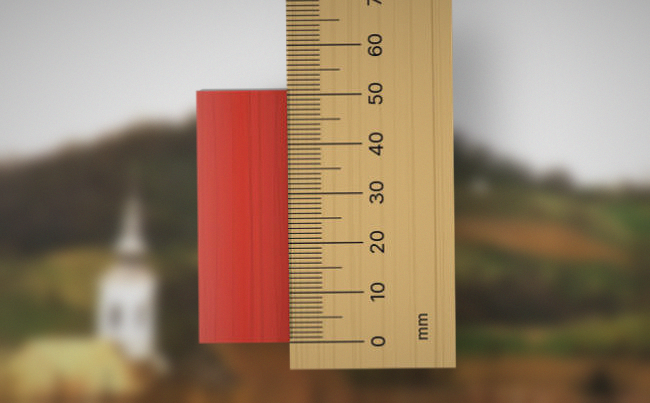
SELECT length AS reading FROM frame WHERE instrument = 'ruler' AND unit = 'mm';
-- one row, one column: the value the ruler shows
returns 51 mm
